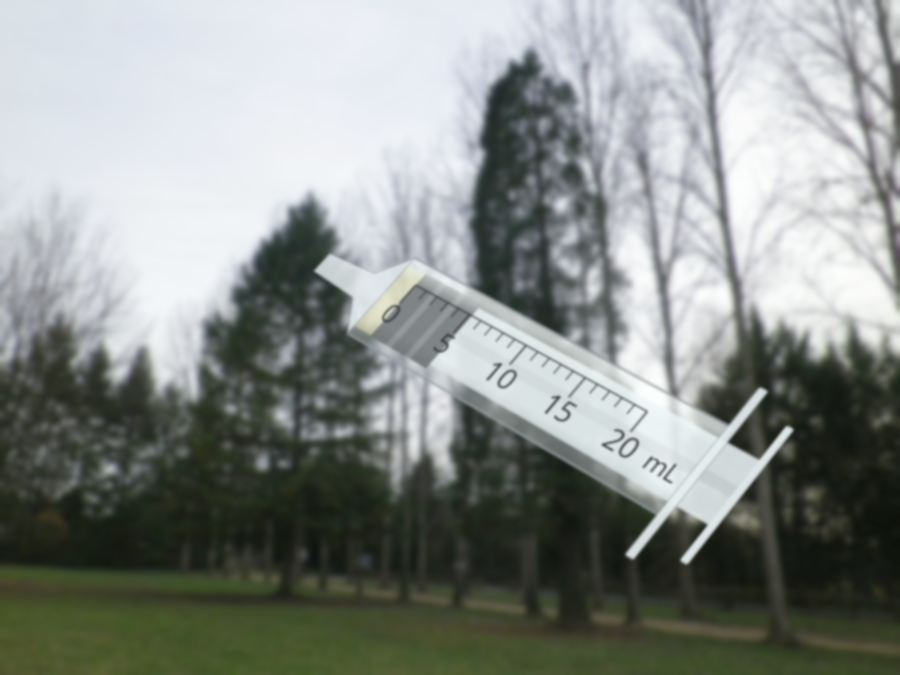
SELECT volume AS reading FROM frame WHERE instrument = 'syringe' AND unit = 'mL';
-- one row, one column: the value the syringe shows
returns 0 mL
